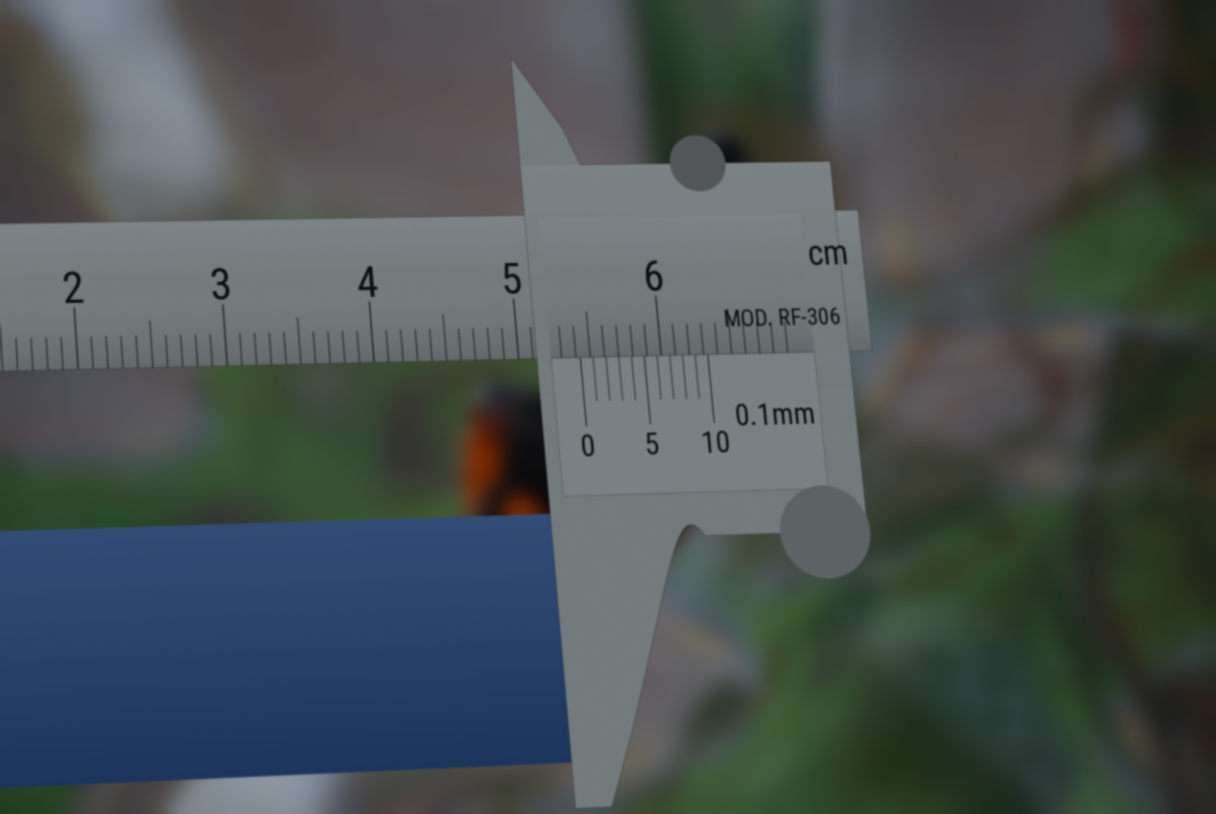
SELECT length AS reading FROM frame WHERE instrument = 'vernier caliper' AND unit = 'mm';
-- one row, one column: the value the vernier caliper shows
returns 54.3 mm
